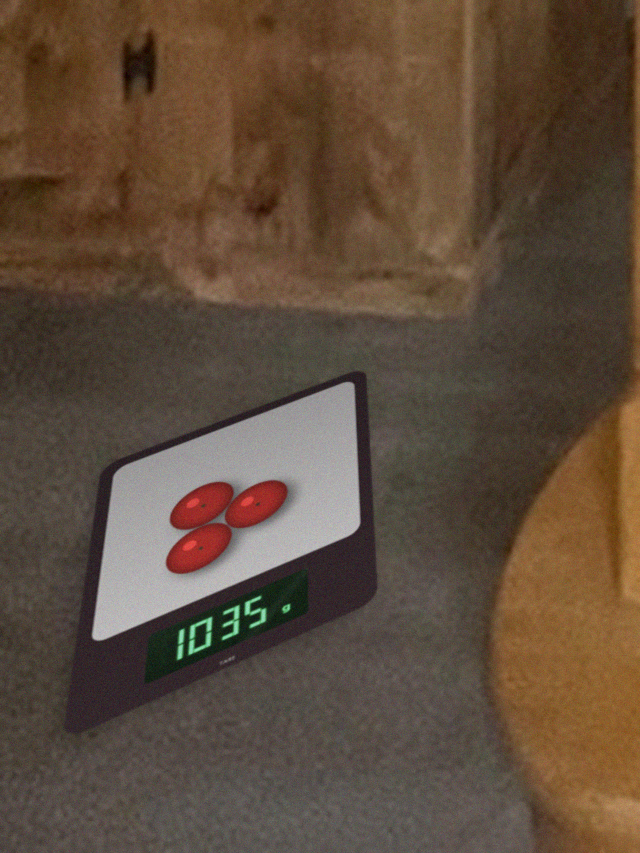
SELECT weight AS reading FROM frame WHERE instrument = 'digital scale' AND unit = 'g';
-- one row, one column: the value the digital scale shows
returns 1035 g
